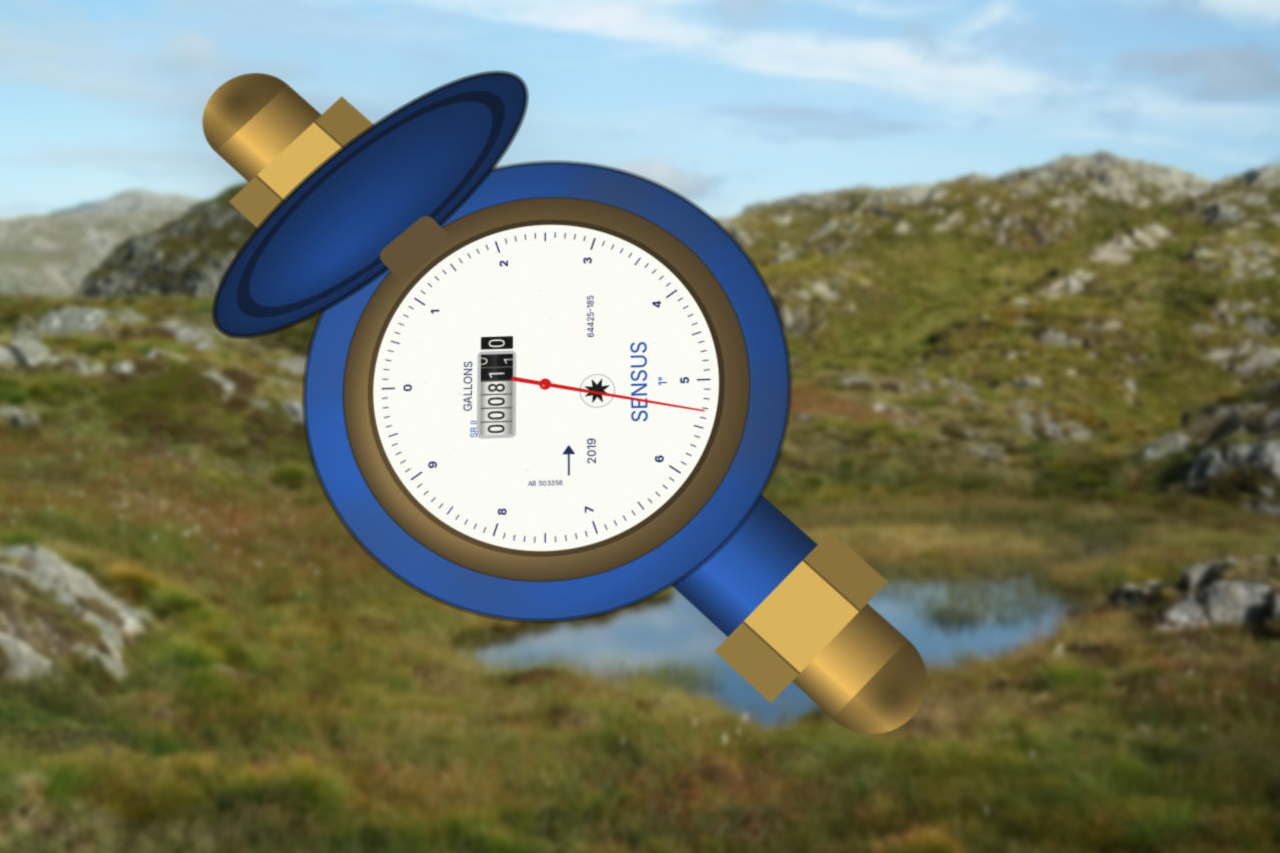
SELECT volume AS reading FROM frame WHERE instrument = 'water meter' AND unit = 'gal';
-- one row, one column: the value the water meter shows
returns 8105.3 gal
